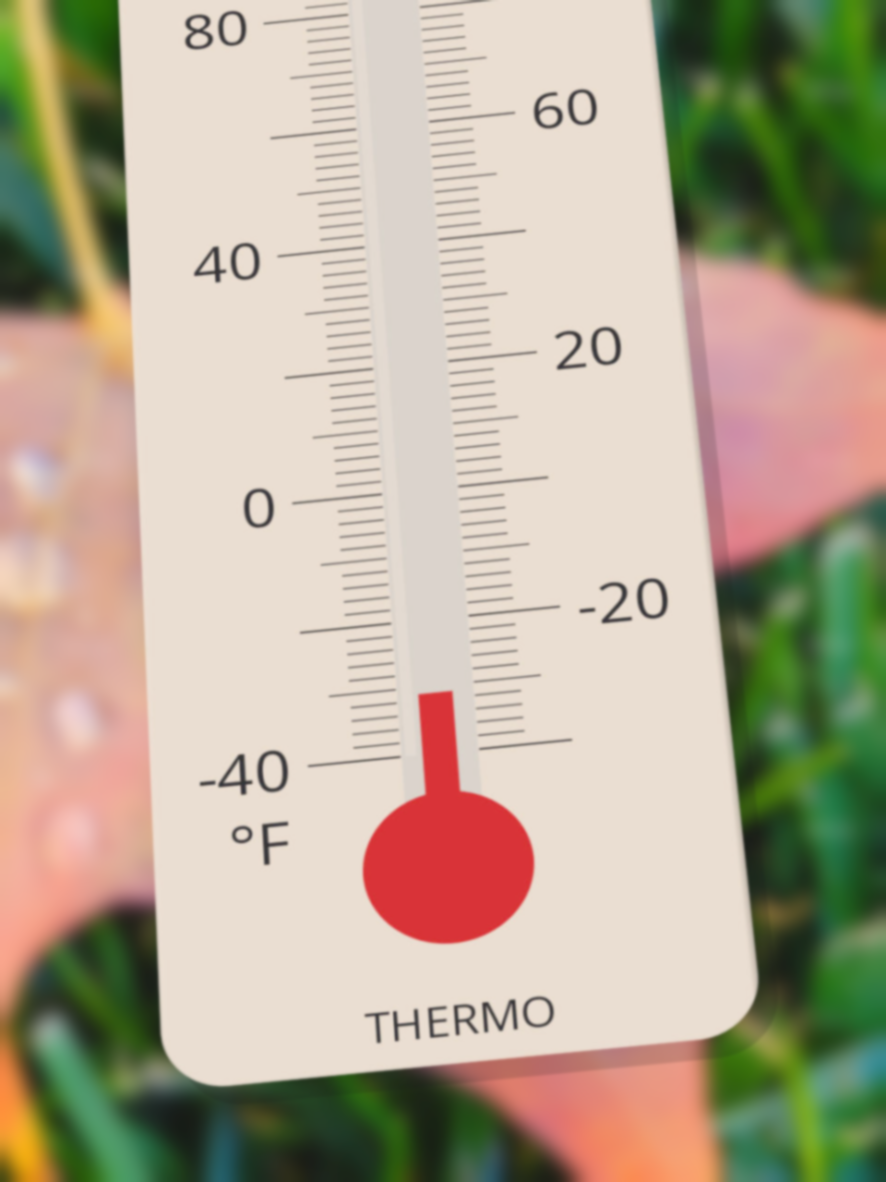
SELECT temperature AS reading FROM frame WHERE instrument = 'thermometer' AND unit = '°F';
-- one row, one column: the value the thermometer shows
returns -31 °F
